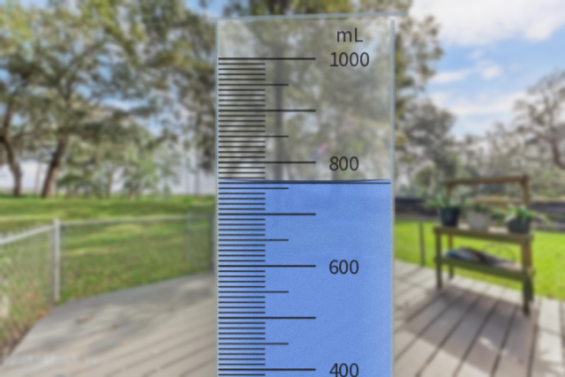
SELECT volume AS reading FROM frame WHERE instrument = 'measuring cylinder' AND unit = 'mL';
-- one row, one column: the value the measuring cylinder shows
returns 760 mL
